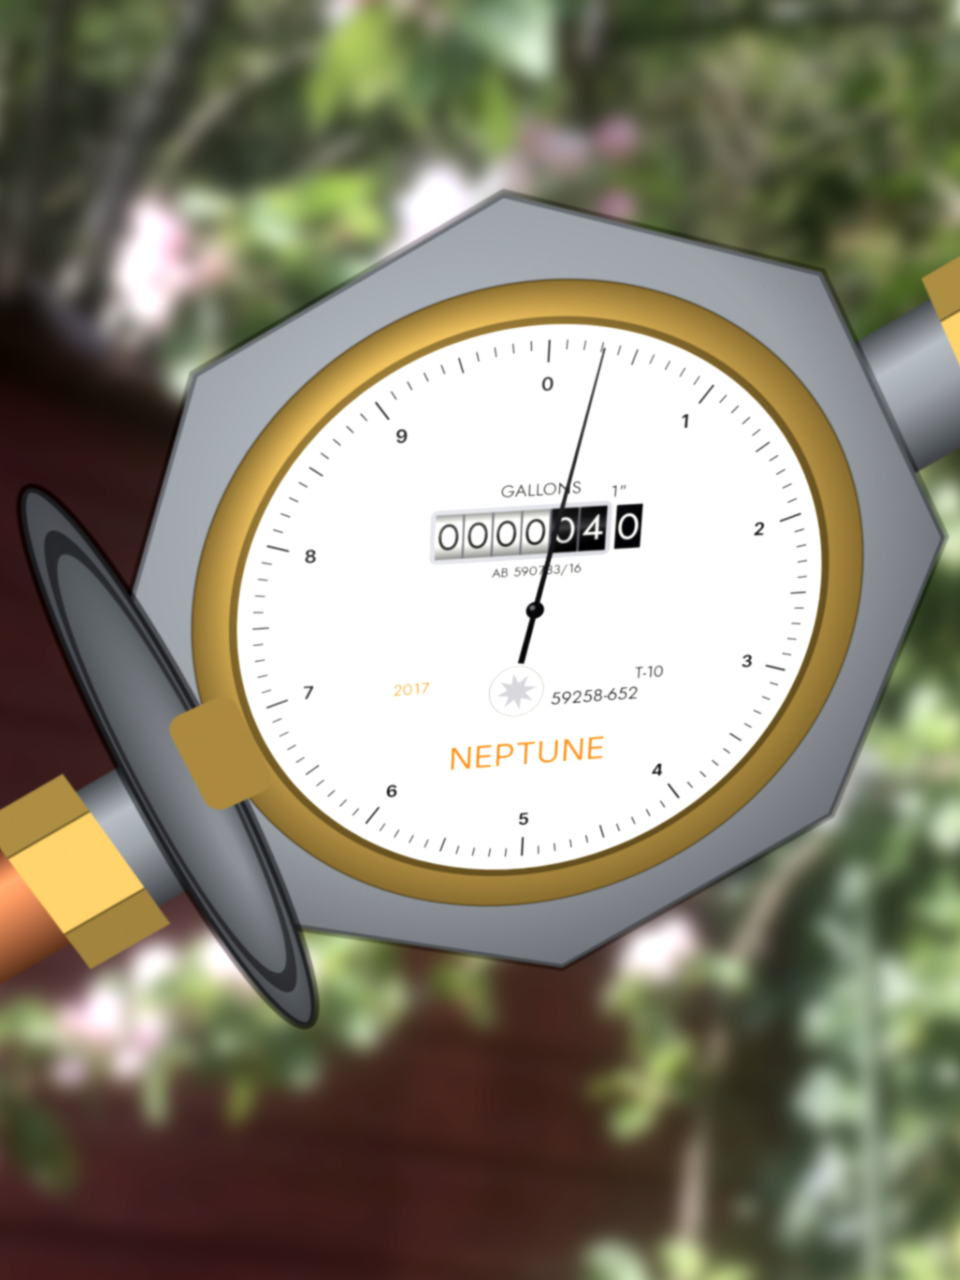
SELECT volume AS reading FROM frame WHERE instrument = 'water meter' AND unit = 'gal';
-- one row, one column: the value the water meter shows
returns 40.3 gal
